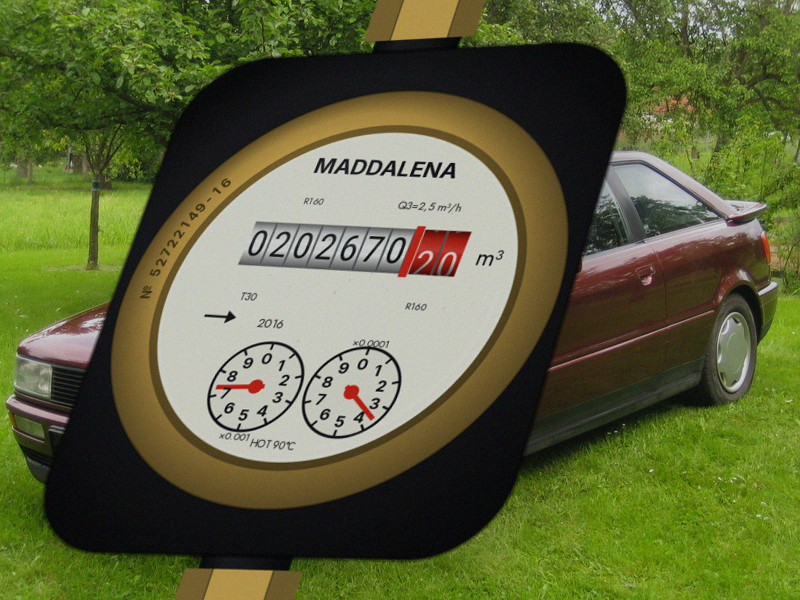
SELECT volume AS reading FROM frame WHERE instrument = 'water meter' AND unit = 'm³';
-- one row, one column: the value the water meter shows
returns 202670.1973 m³
